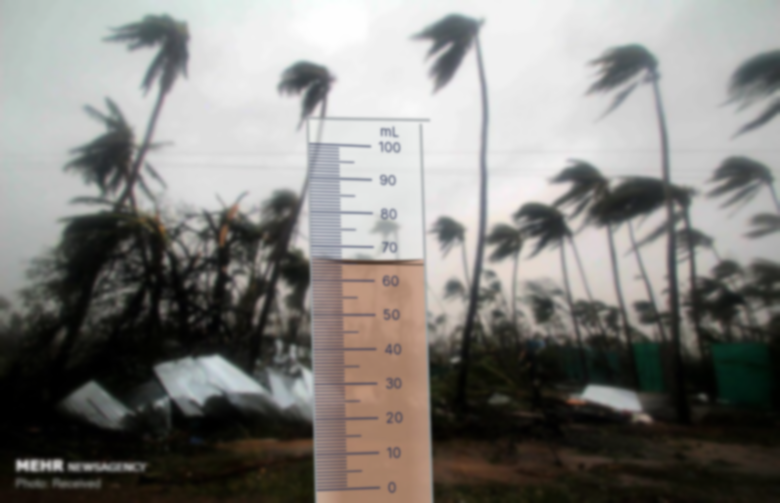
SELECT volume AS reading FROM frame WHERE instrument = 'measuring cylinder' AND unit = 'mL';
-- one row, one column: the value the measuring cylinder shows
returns 65 mL
